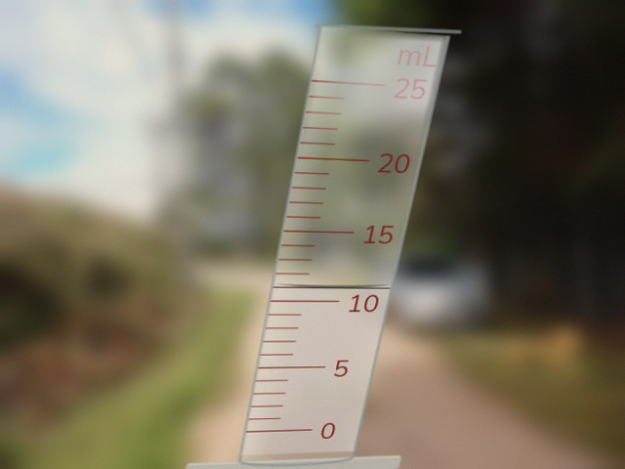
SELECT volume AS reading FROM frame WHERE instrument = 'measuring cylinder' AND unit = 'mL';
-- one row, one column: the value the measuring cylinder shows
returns 11 mL
